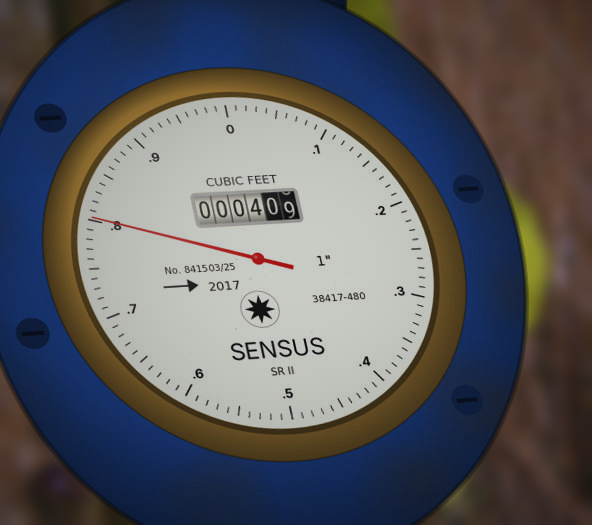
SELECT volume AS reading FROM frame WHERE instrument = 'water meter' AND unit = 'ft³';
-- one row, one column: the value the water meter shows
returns 408.80 ft³
